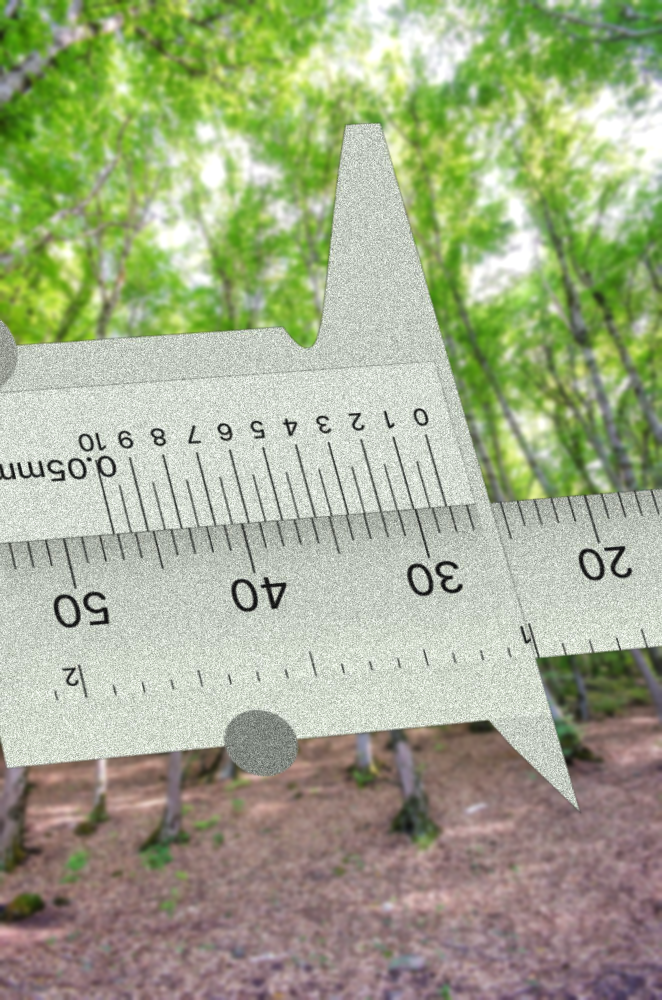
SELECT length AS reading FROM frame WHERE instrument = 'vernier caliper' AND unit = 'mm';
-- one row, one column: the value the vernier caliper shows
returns 28.2 mm
